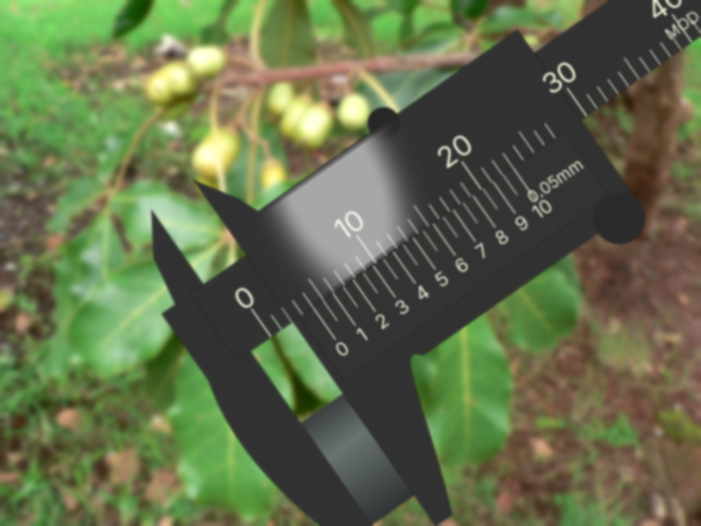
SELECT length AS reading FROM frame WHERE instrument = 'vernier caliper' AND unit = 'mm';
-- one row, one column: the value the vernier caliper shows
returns 4.0 mm
